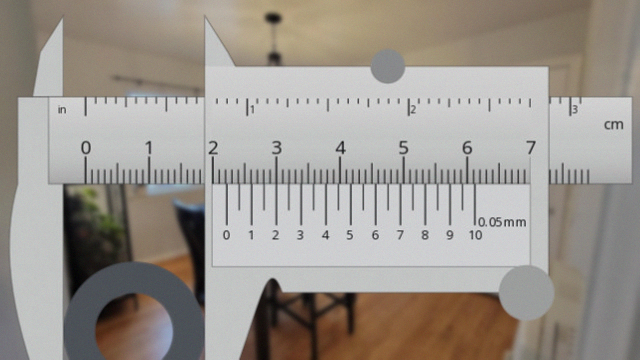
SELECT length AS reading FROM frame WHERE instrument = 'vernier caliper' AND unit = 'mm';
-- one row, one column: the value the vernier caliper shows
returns 22.2 mm
